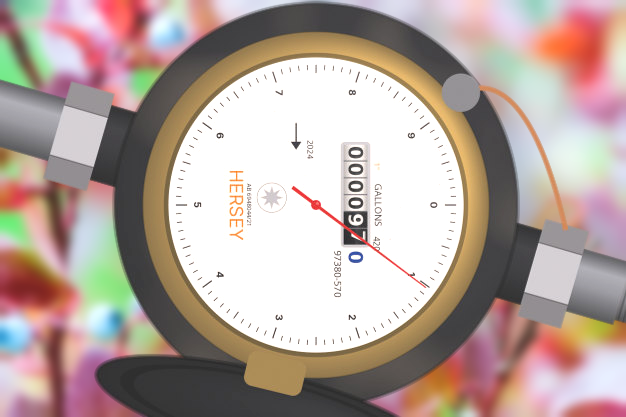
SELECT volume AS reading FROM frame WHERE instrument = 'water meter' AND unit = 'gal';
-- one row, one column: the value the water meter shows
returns 971.0 gal
